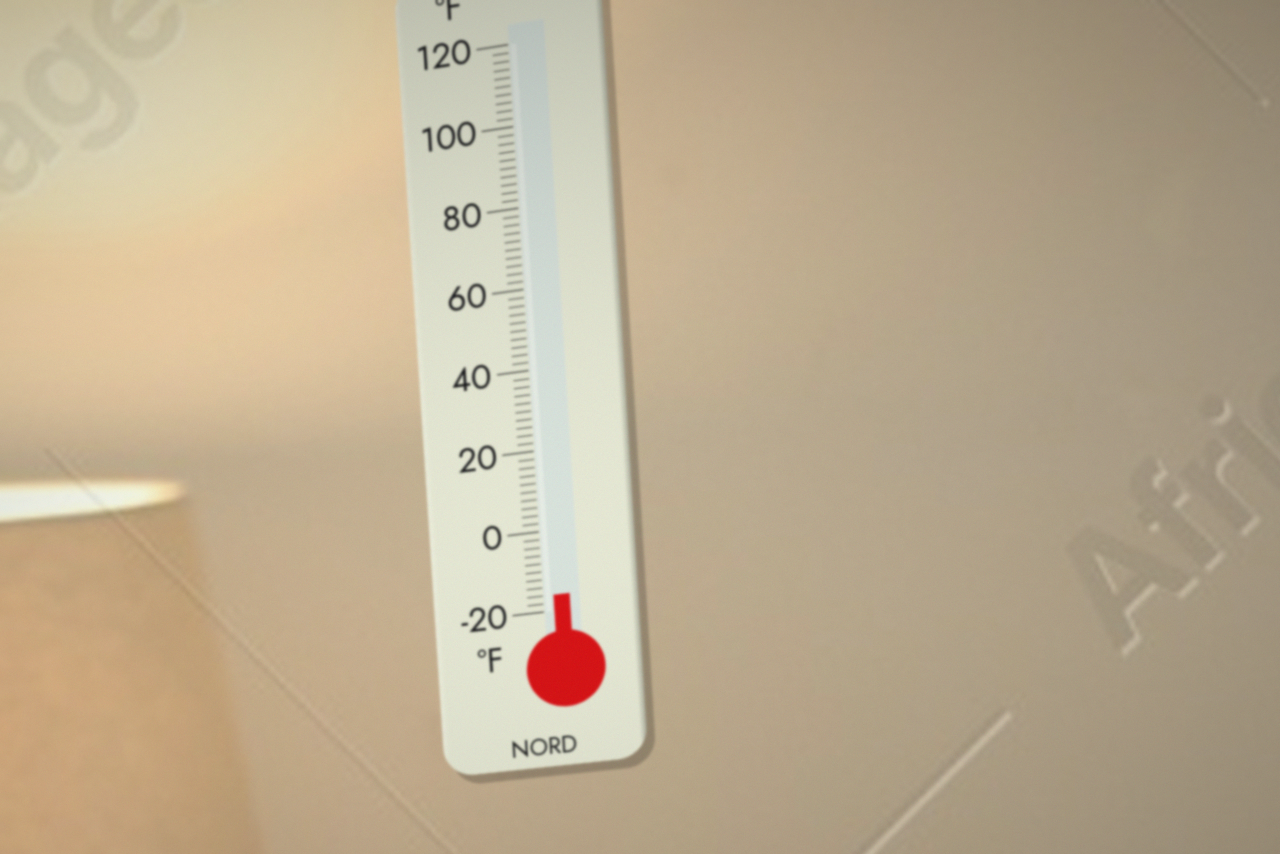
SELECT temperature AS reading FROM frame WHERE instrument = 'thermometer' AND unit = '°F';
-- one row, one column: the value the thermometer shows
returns -16 °F
